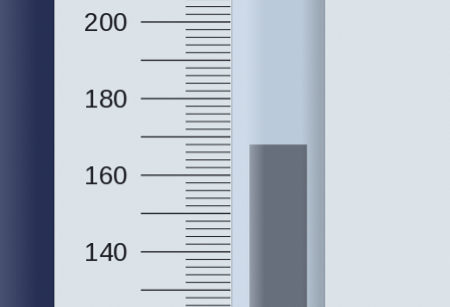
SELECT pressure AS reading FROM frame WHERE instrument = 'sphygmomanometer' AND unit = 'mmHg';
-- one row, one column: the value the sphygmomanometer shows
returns 168 mmHg
